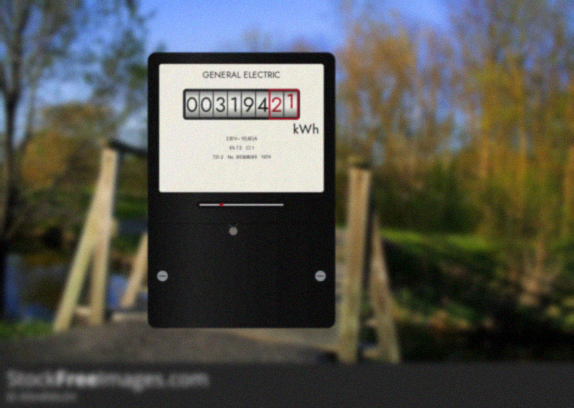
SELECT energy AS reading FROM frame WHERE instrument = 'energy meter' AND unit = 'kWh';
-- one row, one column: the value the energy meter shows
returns 3194.21 kWh
